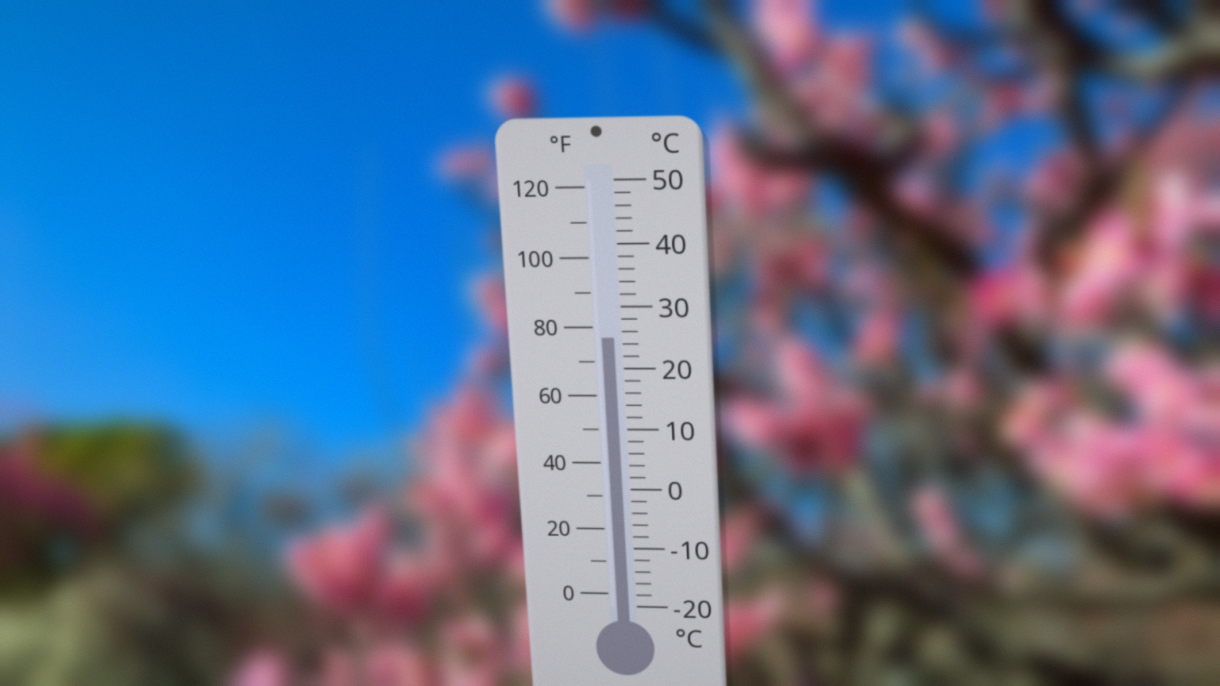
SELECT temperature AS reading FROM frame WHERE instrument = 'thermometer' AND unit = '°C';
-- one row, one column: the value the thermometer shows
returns 25 °C
